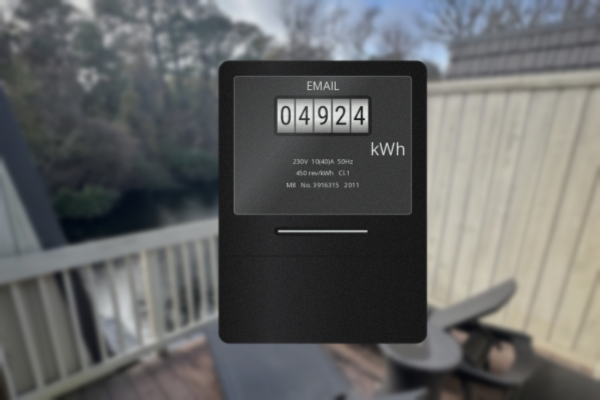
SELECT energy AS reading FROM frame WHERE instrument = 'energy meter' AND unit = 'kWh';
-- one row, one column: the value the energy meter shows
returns 4924 kWh
